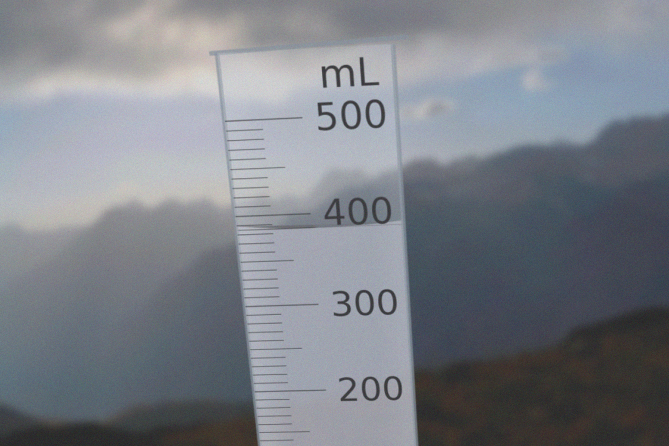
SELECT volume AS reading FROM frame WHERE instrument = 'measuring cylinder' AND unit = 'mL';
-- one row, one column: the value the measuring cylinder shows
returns 385 mL
